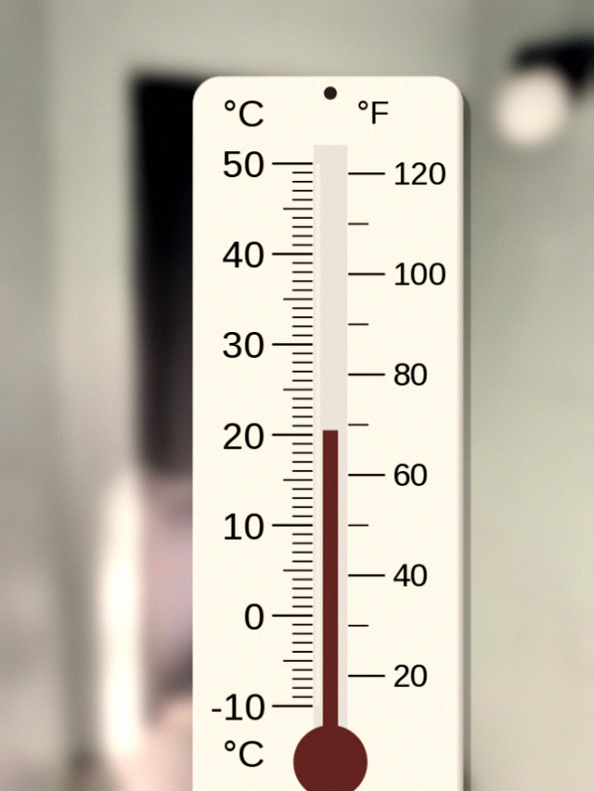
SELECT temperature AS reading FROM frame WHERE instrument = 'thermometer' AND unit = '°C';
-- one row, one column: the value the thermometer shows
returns 20.5 °C
